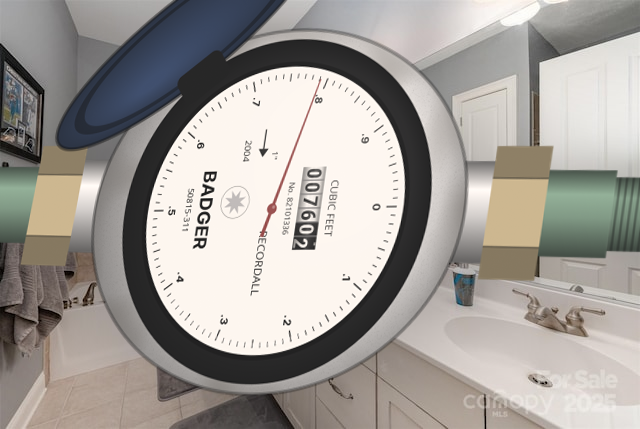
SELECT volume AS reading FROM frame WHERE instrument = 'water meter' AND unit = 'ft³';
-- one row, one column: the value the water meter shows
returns 7601.79 ft³
